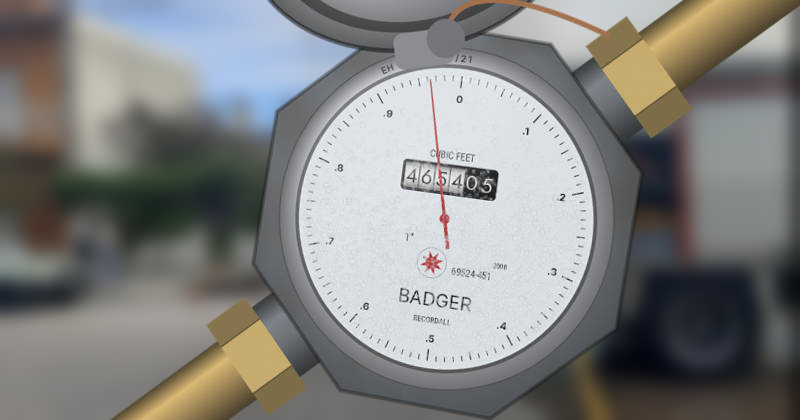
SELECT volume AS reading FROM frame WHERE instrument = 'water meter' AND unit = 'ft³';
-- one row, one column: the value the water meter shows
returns 465404.96 ft³
